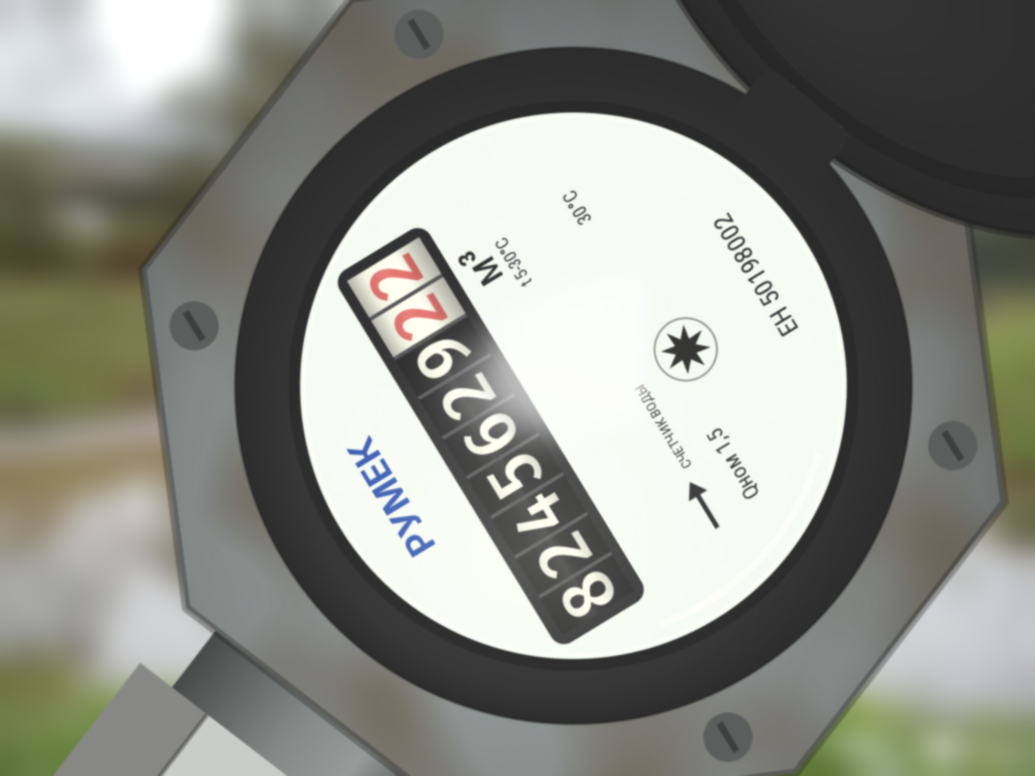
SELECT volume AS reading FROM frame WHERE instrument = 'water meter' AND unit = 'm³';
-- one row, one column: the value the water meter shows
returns 8245629.22 m³
